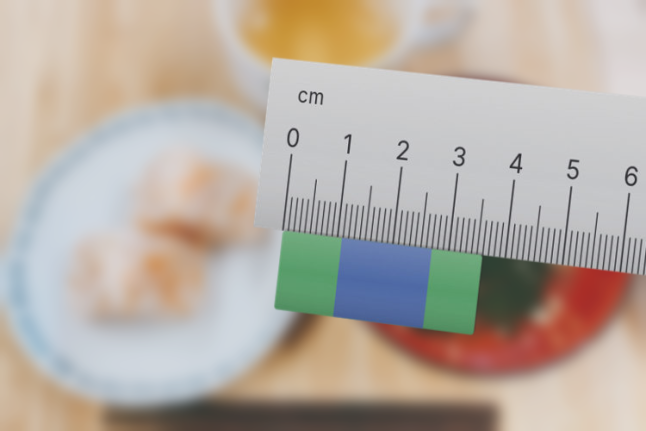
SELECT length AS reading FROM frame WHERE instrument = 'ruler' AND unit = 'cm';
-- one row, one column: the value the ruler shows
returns 3.6 cm
